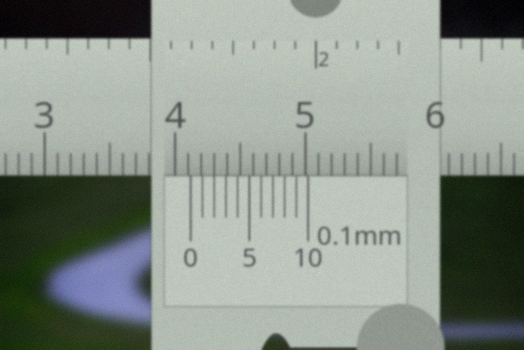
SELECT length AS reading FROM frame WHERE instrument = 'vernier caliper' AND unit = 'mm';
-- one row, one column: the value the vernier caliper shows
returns 41.2 mm
